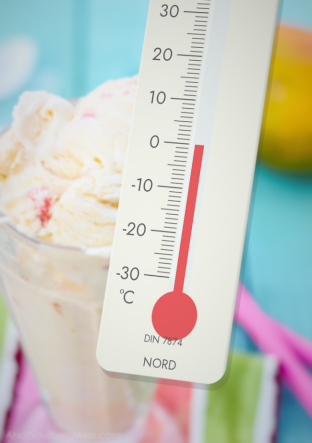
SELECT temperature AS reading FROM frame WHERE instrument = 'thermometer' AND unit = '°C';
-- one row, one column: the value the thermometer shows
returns 0 °C
